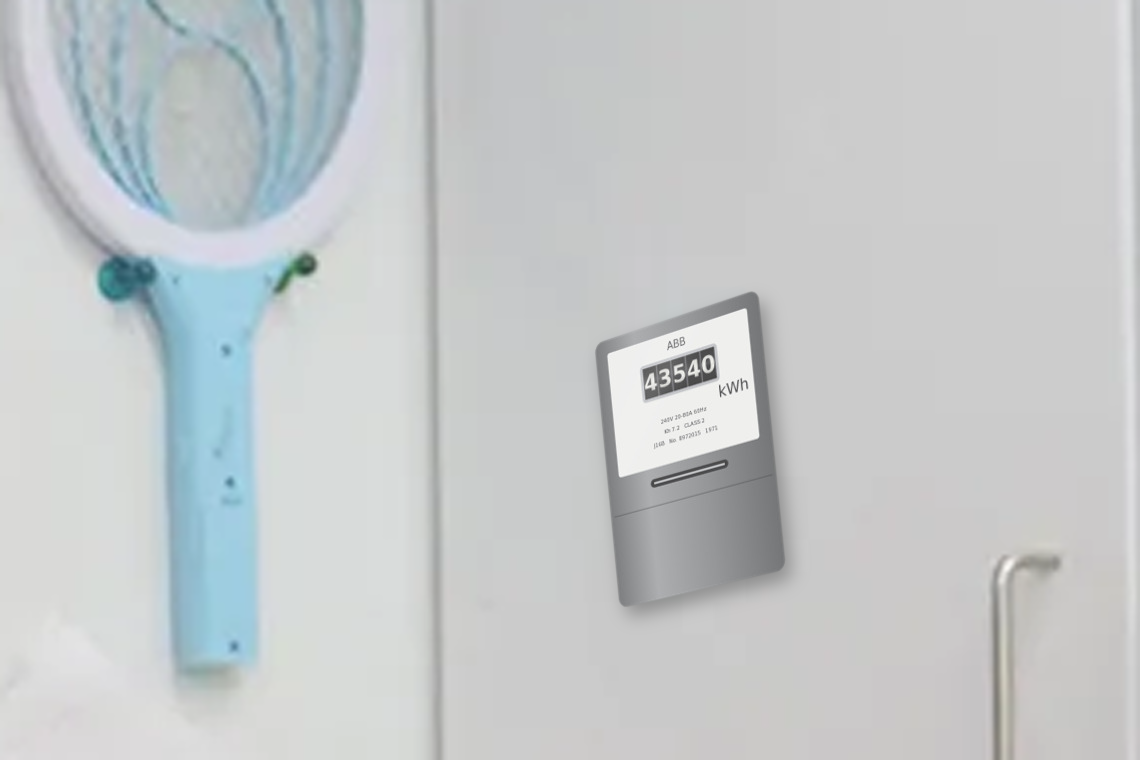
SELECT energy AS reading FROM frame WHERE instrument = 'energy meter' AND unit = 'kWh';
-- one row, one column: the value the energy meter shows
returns 43540 kWh
